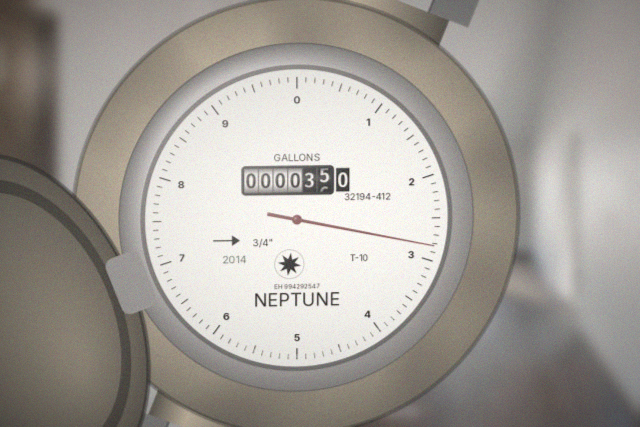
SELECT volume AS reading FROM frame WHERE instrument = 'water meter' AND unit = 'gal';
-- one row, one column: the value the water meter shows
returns 352.8 gal
